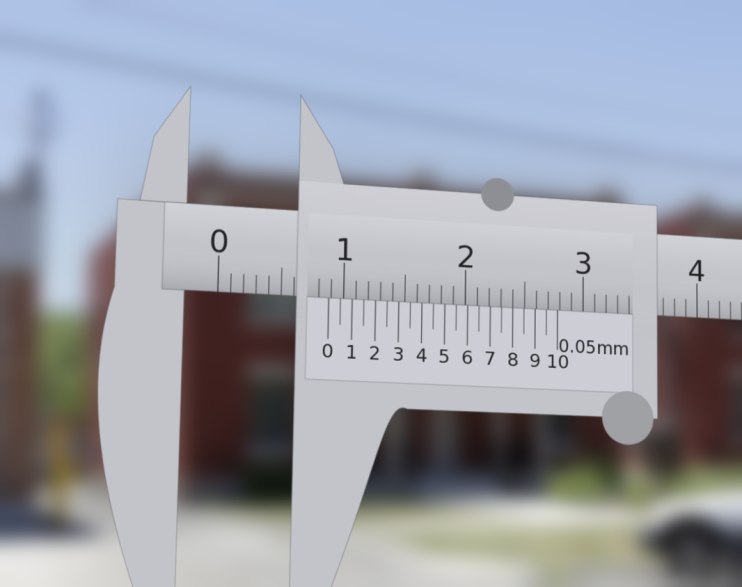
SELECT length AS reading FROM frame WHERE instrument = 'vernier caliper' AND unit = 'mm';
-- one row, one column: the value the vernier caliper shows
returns 8.8 mm
